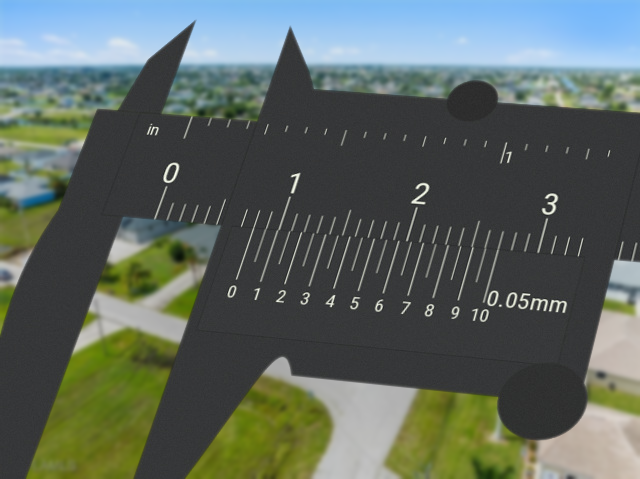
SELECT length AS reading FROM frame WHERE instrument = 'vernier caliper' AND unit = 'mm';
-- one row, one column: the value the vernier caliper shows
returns 8.0 mm
